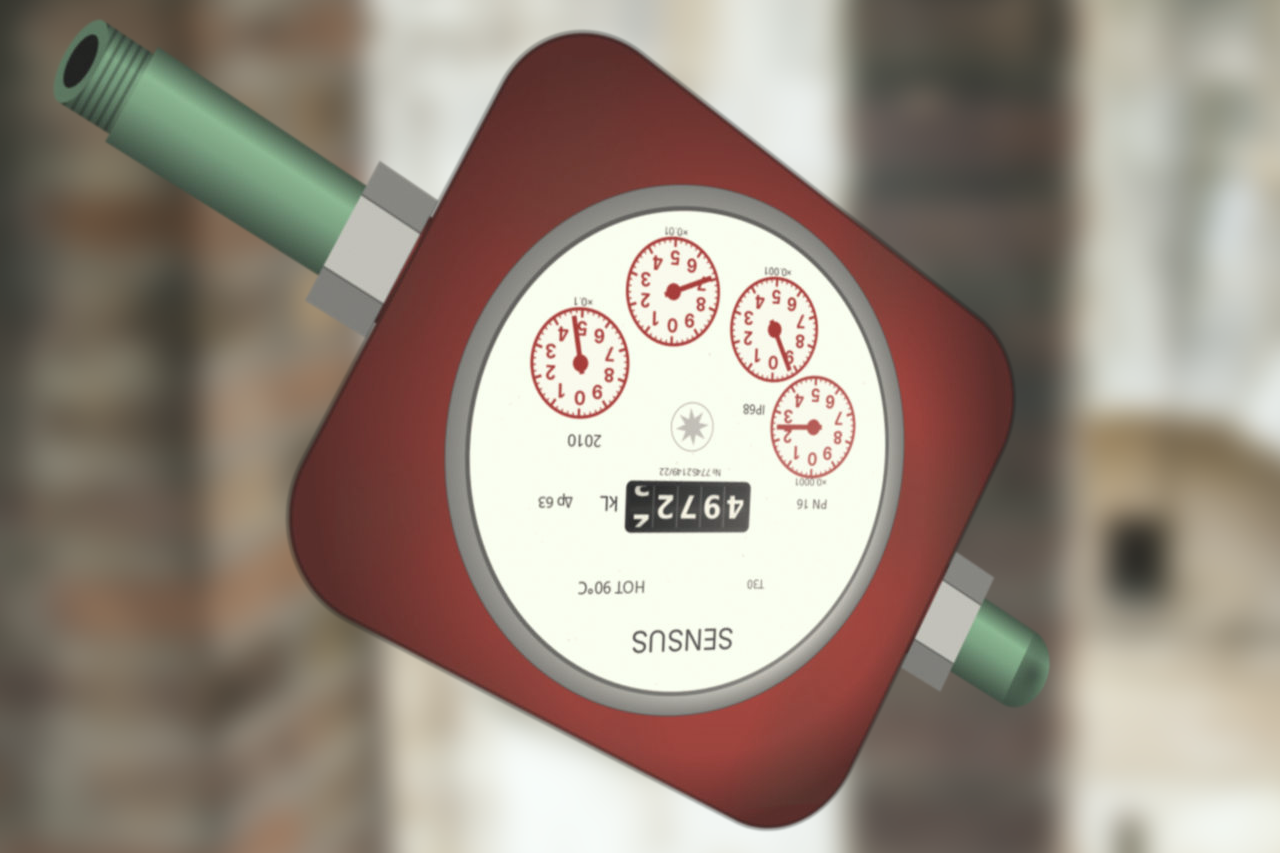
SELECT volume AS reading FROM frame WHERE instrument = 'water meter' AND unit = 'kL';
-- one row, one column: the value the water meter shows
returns 49722.4692 kL
